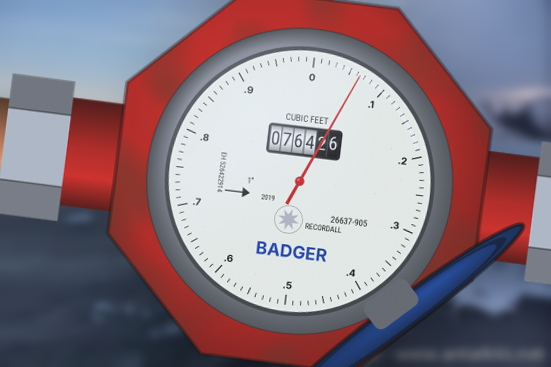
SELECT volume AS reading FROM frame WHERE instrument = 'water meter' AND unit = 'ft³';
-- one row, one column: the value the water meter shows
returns 76426.06 ft³
